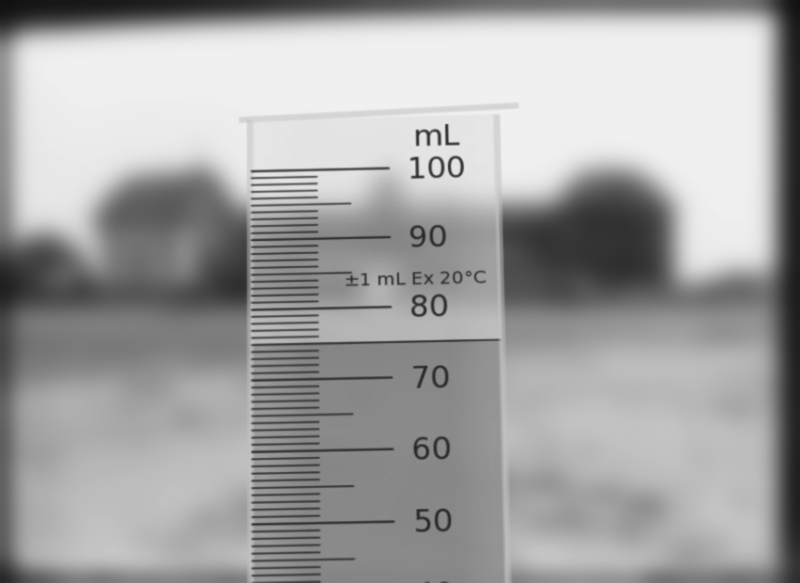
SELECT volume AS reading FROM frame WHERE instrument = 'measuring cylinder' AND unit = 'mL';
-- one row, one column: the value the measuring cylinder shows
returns 75 mL
